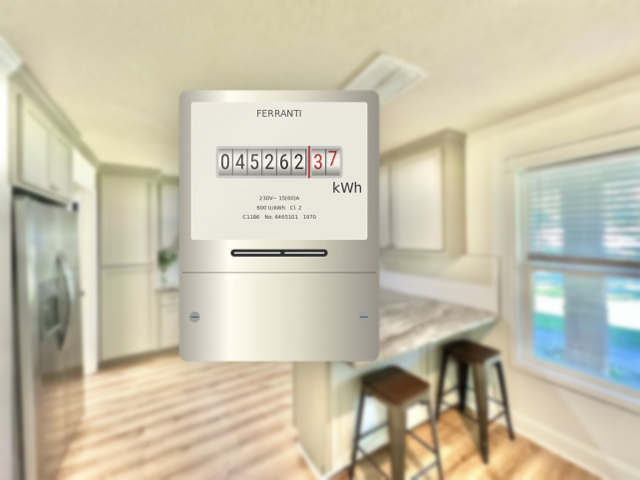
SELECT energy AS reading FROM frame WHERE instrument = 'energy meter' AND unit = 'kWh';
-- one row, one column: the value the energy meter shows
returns 45262.37 kWh
